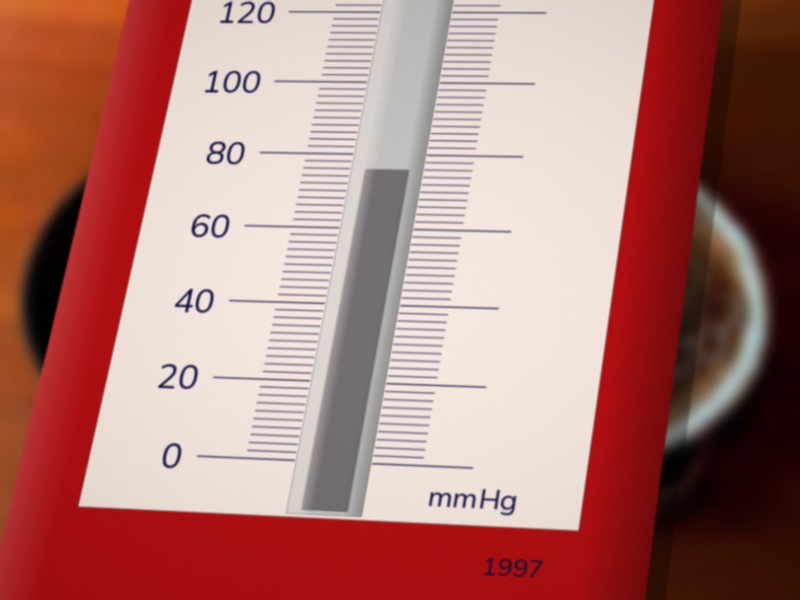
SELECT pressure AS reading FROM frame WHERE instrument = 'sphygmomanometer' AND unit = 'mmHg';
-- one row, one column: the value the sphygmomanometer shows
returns 76 mmHg
